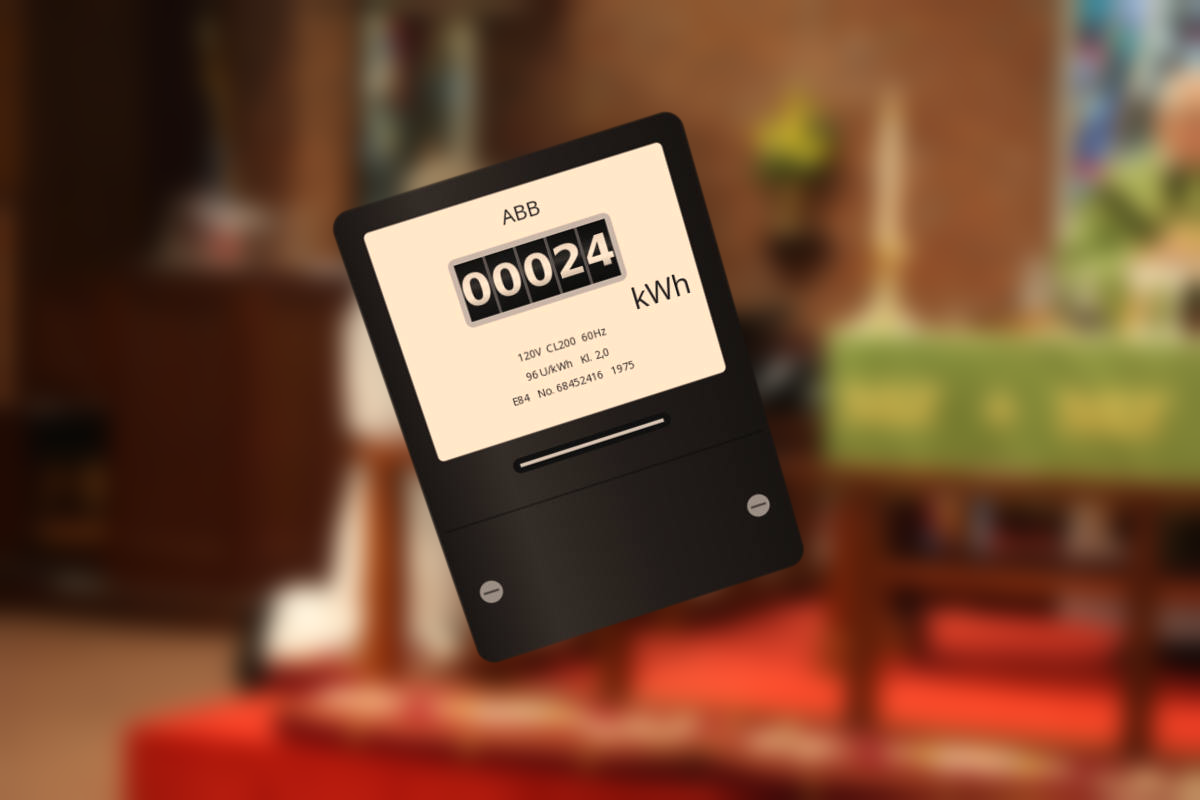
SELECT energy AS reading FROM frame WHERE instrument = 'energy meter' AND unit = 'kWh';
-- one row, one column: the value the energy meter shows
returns 24 kWh
